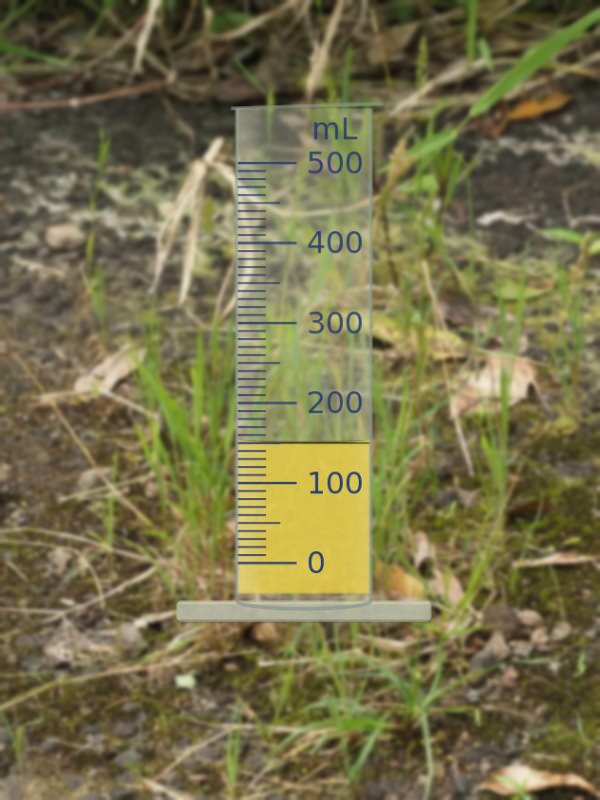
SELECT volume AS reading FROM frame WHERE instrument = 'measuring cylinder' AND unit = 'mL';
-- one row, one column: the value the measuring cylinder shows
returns 150 mL
